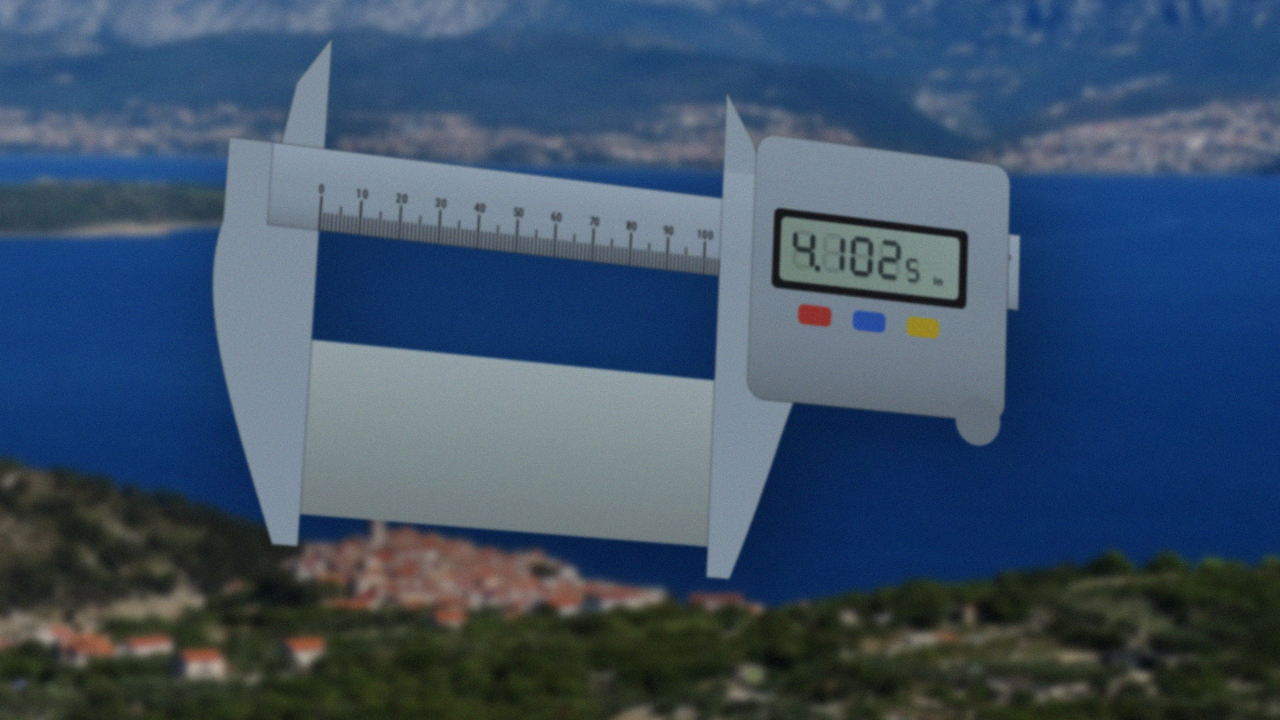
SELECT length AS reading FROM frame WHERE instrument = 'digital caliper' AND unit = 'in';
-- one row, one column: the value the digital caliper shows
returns 4.1025 in
